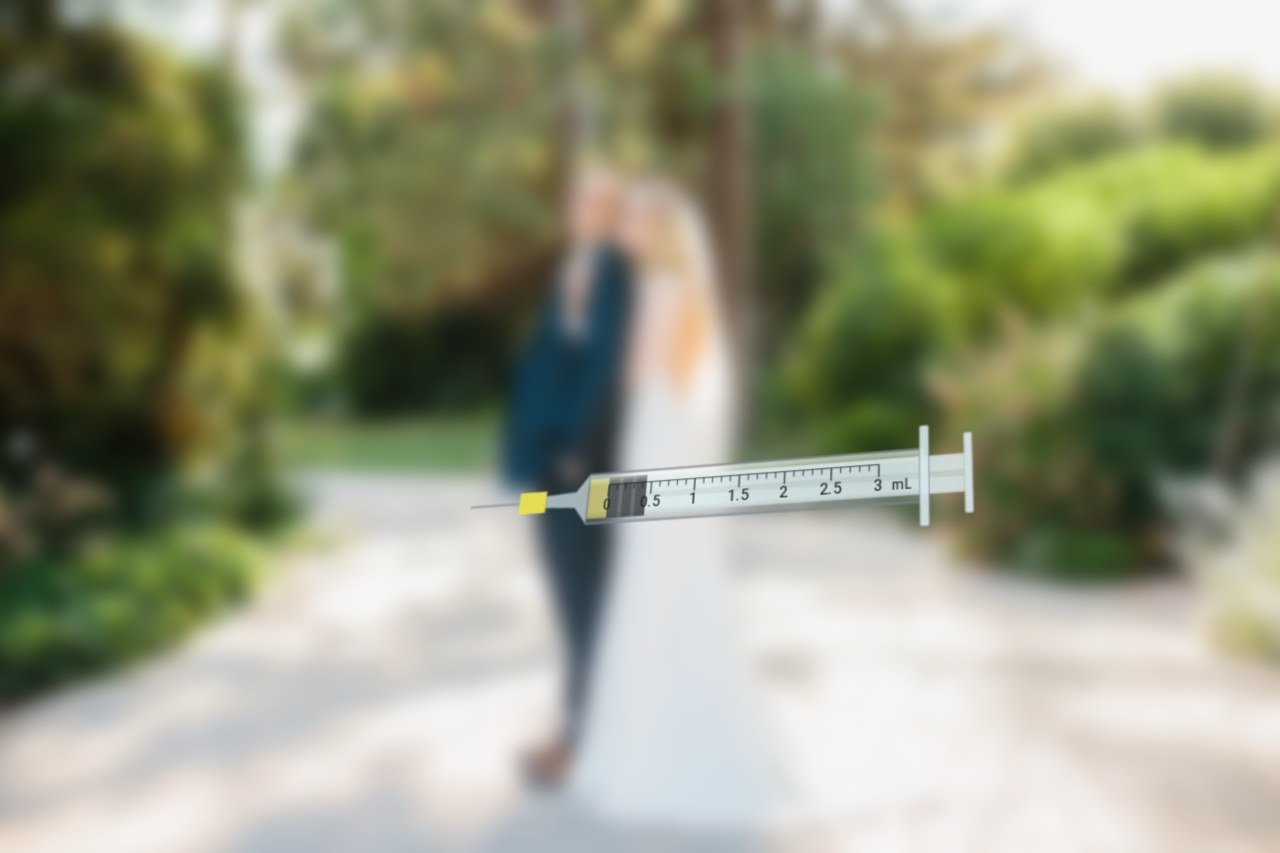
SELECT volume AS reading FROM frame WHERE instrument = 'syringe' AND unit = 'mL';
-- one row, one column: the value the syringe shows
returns 0 mL
